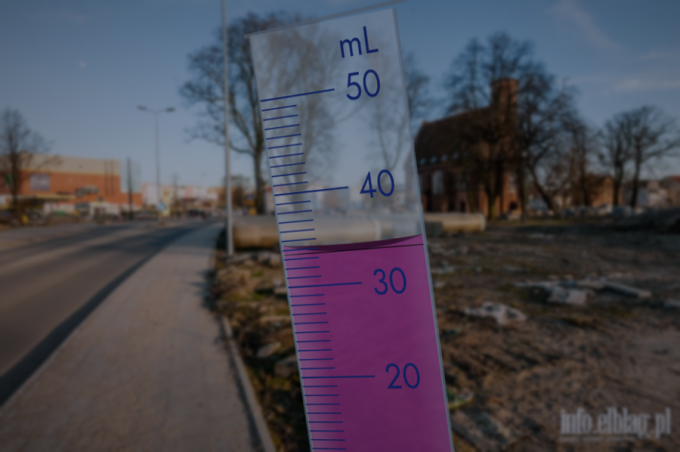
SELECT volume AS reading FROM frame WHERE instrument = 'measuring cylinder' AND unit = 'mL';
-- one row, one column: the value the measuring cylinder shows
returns 33.5 mL
